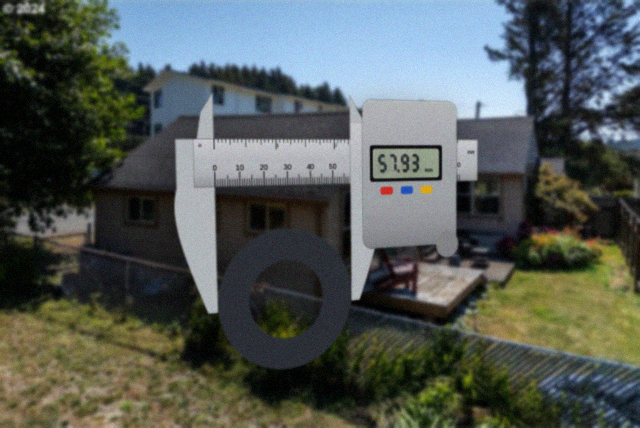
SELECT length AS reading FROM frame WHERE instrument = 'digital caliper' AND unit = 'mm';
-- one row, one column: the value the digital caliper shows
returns 57.93 mm
